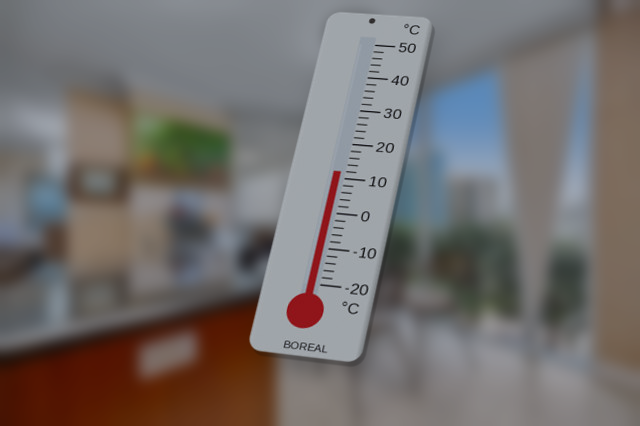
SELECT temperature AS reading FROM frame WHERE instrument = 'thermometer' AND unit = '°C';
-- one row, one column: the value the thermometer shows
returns 12 °C
